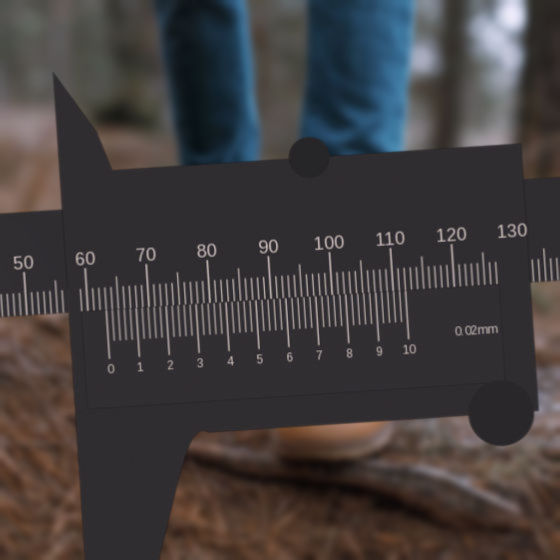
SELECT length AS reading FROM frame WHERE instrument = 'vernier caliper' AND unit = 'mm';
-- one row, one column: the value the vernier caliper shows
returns 63.0 mm
